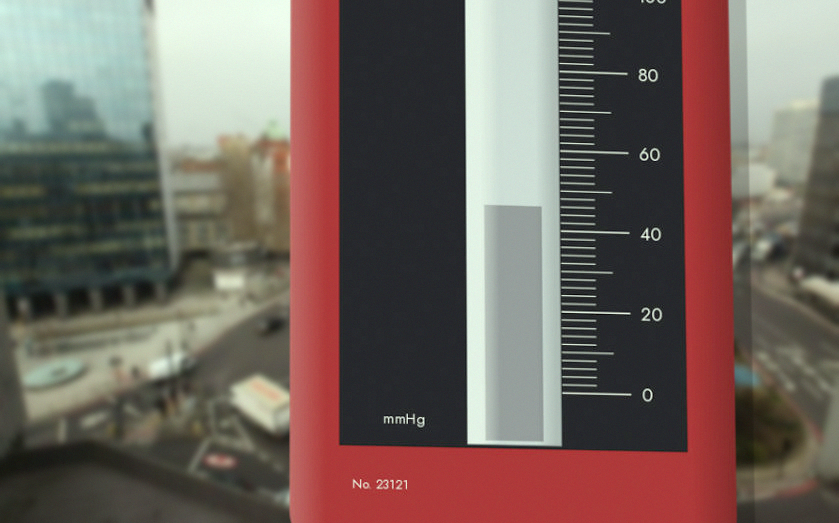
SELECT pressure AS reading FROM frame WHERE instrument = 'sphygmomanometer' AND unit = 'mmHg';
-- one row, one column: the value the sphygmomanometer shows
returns 46 mmHg
